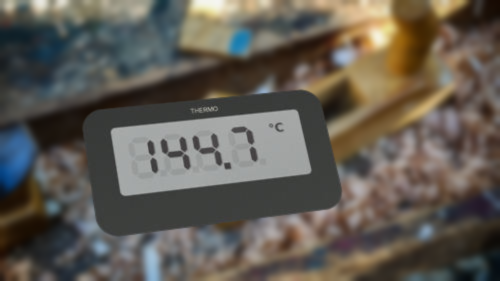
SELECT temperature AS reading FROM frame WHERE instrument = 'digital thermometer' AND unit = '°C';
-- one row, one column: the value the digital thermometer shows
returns 144.7 °C
